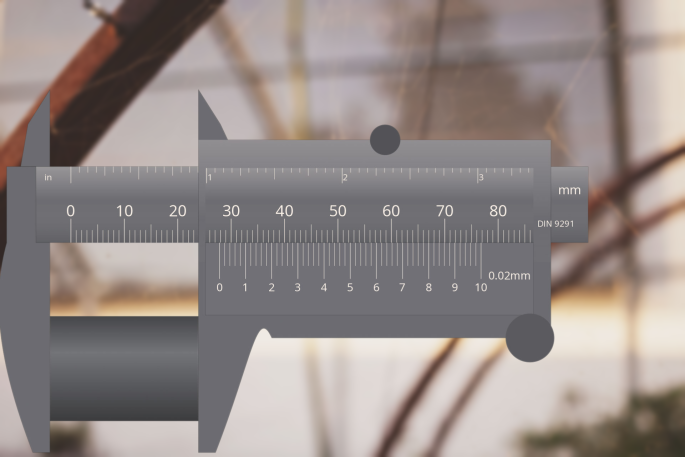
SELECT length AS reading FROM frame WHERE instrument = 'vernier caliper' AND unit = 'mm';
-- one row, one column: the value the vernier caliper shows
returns 27.8 mm
